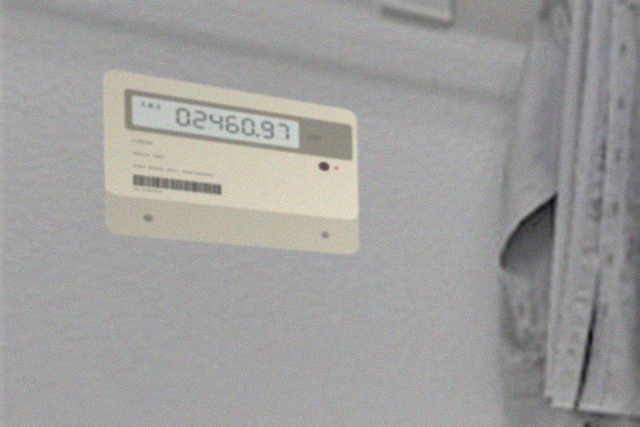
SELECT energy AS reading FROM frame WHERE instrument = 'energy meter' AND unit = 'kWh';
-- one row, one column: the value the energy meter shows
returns 2460.97 kWh
